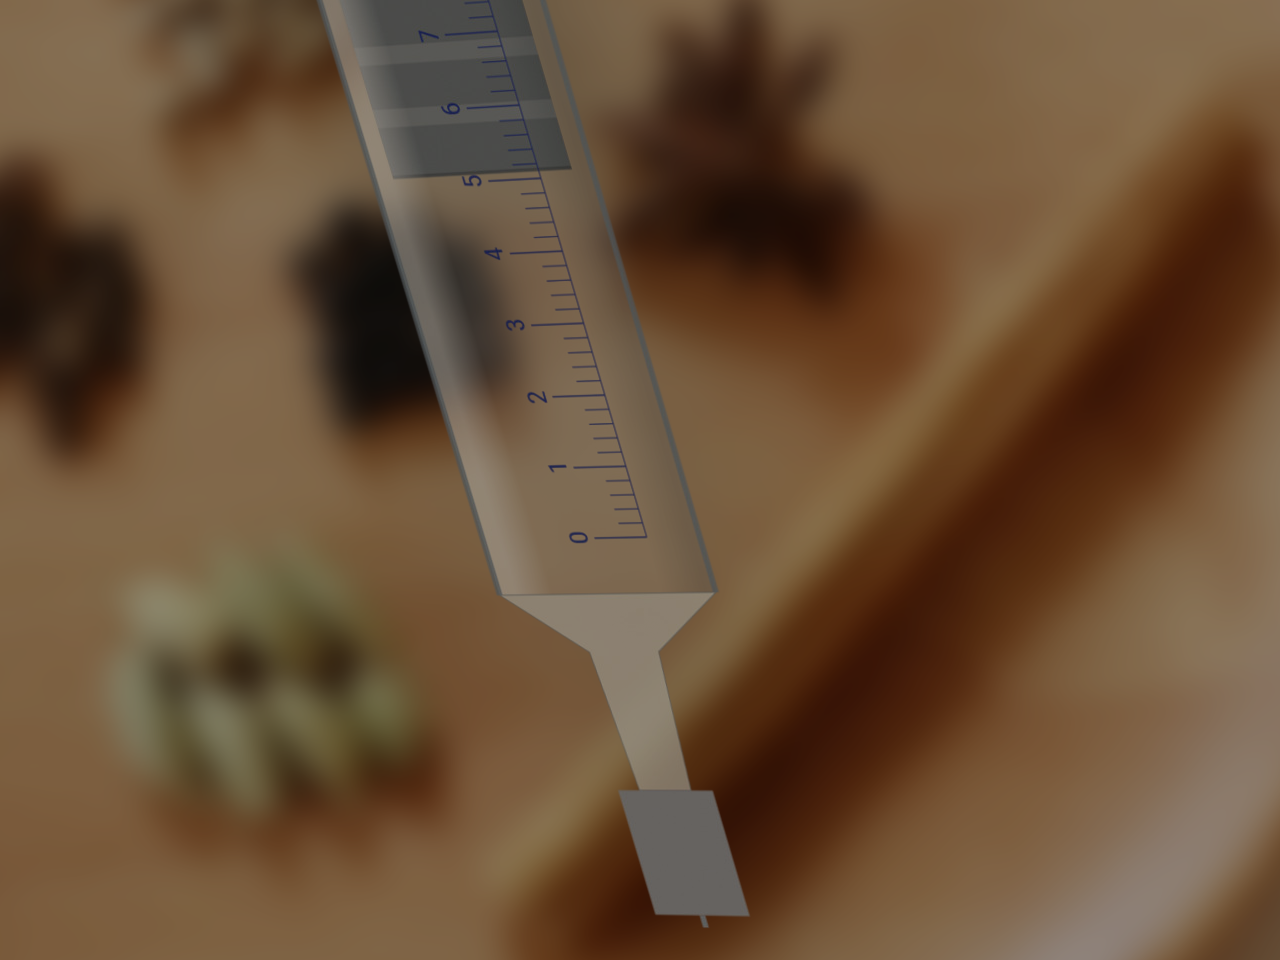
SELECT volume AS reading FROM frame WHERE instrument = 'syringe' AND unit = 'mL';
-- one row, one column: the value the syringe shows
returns 5.1 mL
